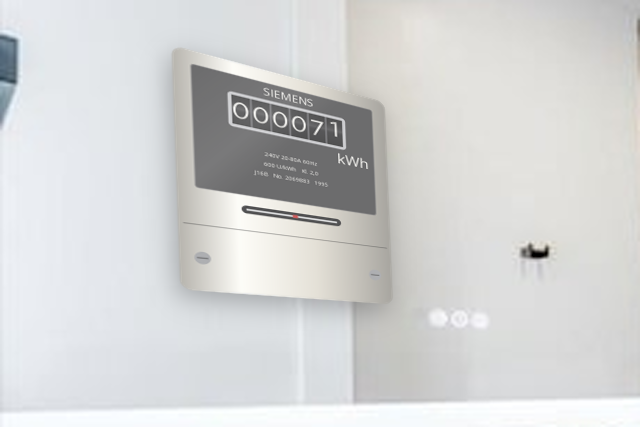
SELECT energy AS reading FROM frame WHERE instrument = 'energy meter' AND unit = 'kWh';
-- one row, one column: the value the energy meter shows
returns 71 kWh
